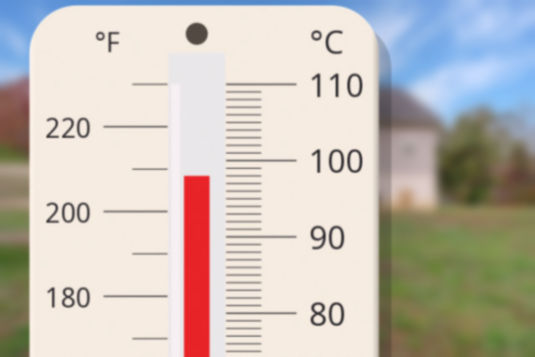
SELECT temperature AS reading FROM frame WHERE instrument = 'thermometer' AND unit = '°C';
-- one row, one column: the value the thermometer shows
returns 98 °C
